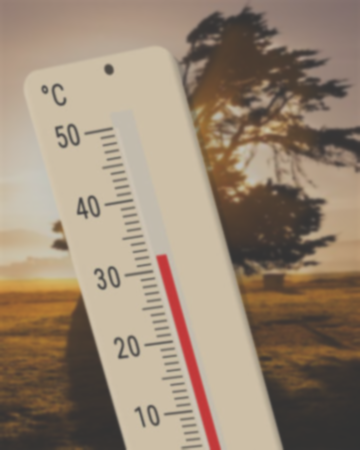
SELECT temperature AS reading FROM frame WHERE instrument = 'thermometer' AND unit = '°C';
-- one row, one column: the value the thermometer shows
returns 32 °C
